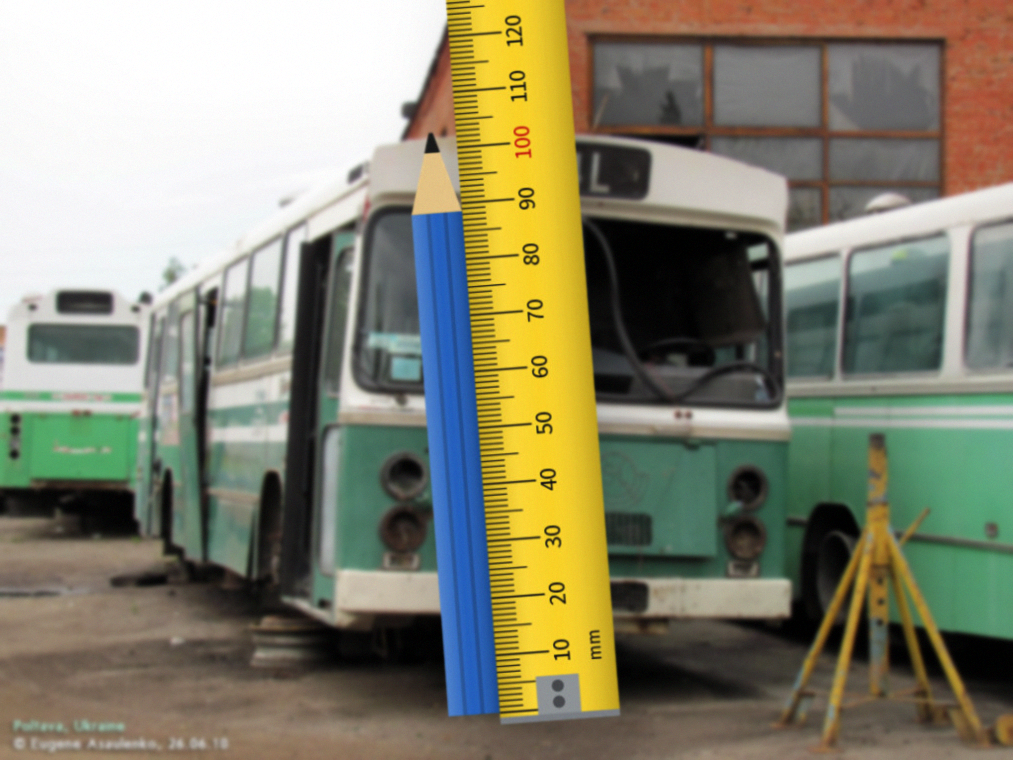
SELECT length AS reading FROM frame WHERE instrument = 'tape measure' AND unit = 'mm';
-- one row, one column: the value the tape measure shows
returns 103 mm
